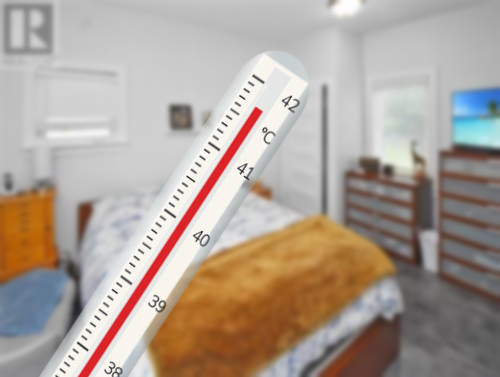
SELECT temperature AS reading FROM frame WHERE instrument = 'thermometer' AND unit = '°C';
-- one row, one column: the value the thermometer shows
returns 41.7 °C
